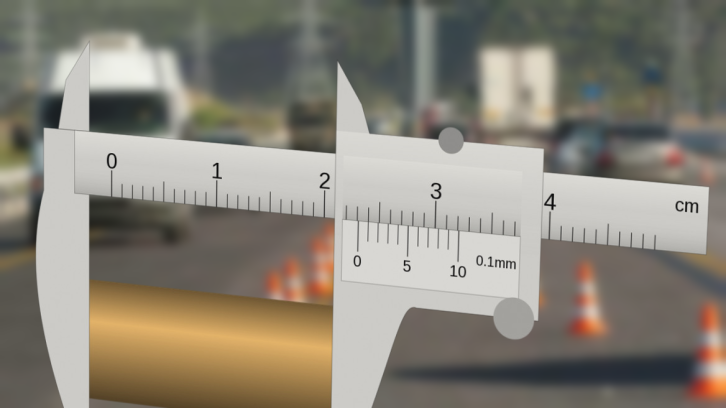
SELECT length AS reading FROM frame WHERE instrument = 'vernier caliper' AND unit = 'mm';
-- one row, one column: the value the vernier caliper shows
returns 23.1 mm
